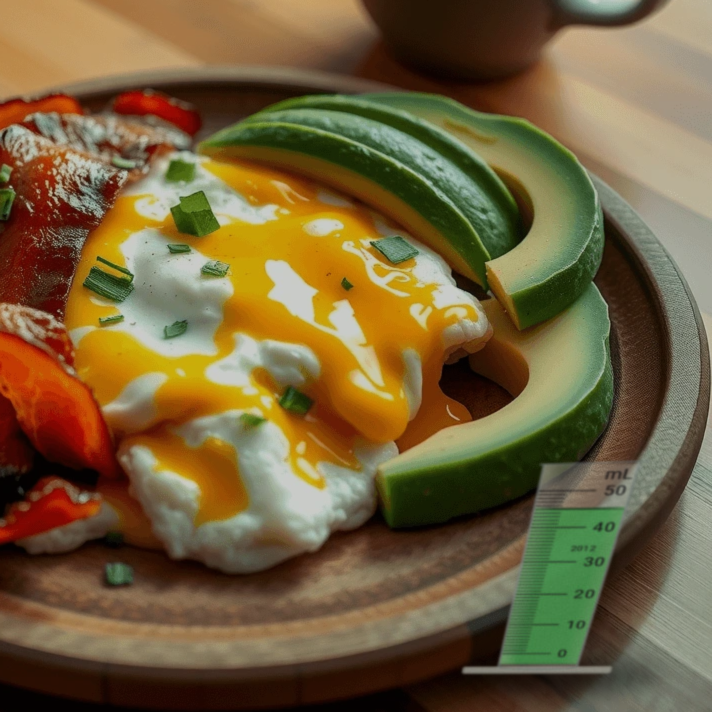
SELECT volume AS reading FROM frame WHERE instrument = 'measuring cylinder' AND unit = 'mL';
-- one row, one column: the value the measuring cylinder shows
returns 45 mL
